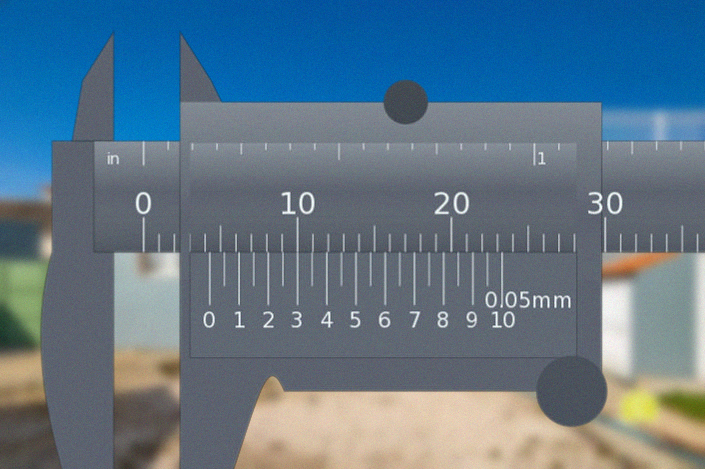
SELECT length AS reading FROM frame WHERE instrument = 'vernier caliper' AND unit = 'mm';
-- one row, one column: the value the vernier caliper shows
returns 4.3 mm
